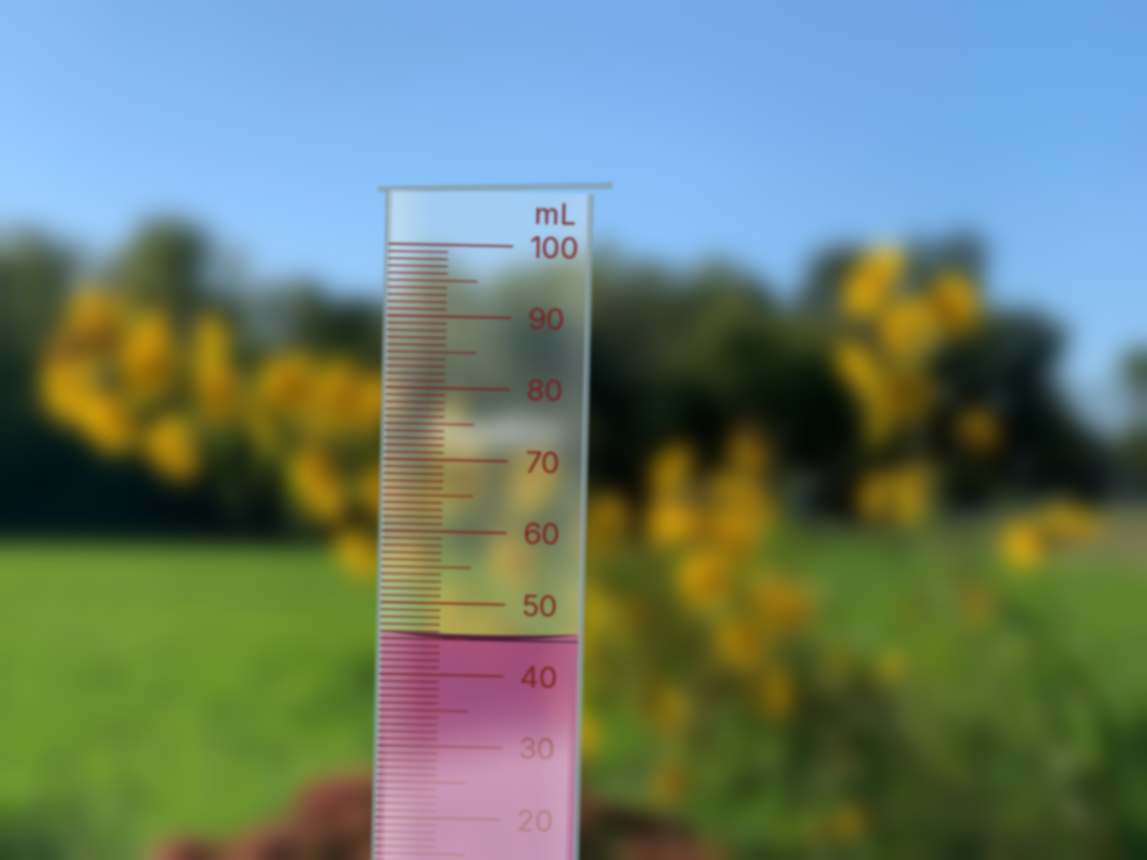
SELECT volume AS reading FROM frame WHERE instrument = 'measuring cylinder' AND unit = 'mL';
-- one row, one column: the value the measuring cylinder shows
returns 45 mL
